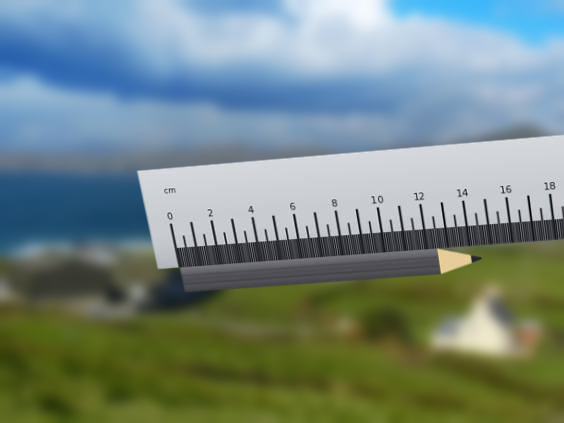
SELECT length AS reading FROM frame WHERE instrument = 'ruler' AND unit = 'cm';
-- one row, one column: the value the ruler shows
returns 14.5 cm
